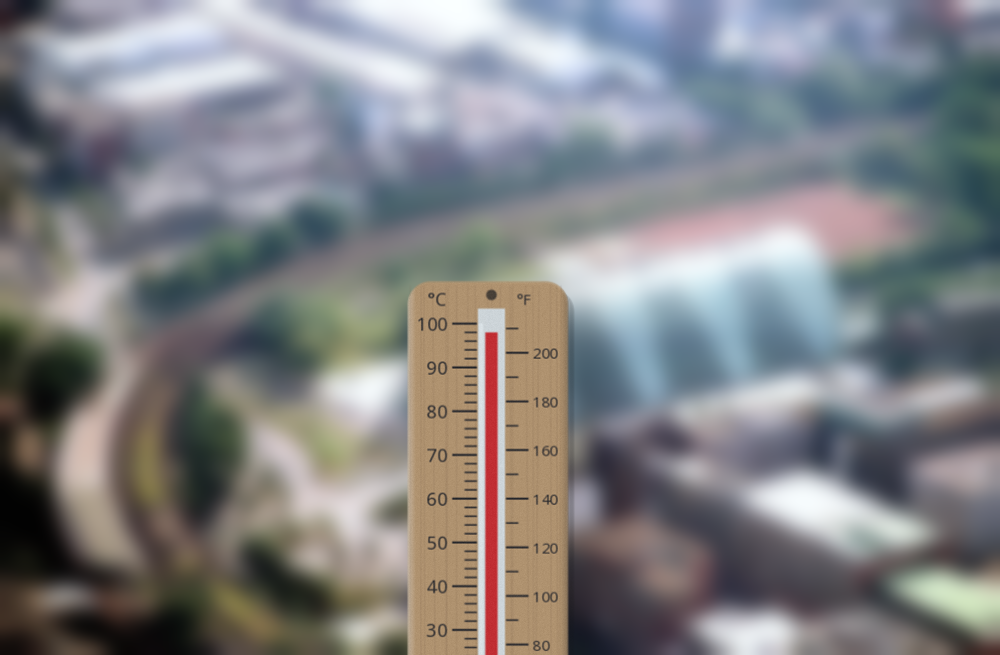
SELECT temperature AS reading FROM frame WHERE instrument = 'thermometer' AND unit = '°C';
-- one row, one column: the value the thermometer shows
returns 98 °C
